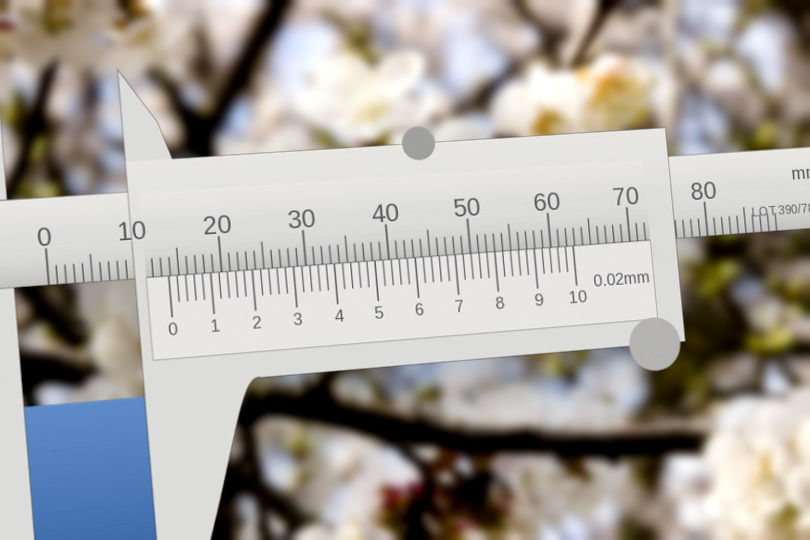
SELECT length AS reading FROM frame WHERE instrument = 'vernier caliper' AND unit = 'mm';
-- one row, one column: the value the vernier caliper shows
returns 13.8 mm
